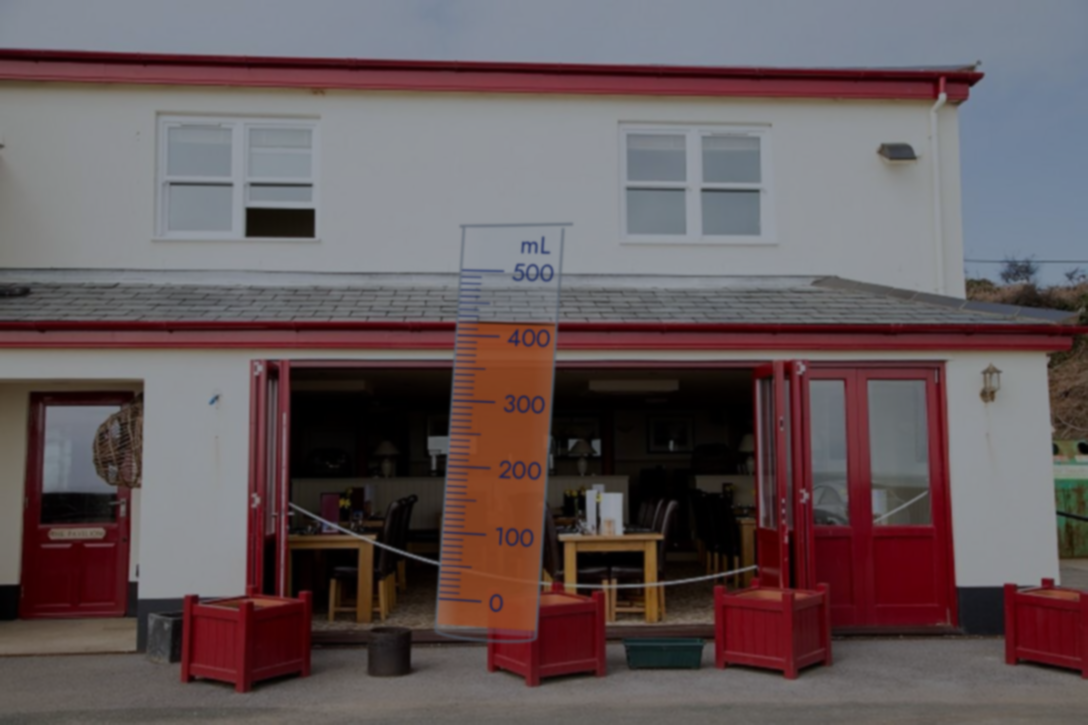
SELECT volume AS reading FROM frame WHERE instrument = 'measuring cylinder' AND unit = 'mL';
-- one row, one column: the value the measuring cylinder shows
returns 420 mL
